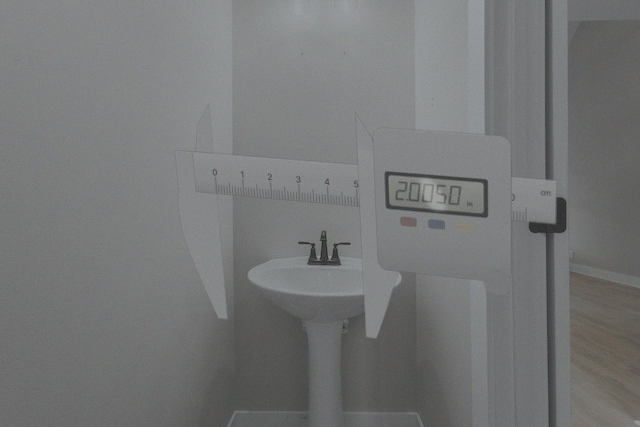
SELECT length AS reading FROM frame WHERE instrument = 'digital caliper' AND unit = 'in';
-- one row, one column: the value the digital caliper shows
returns 2.0050 in
